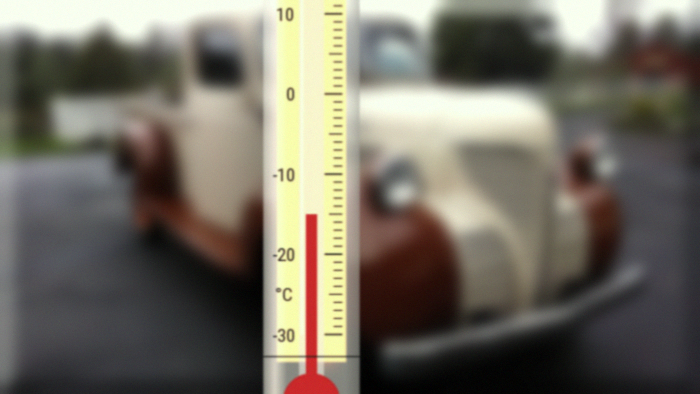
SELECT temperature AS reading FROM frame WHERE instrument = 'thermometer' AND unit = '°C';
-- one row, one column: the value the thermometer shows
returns -15 °C
